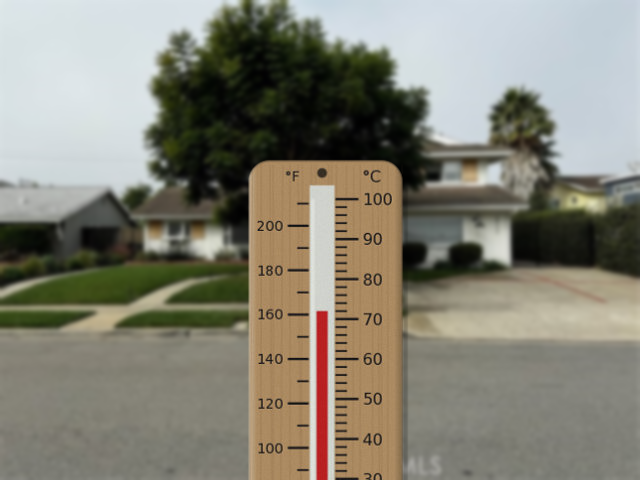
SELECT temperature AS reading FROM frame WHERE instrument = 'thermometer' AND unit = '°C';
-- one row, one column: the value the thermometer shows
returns 72 °C
